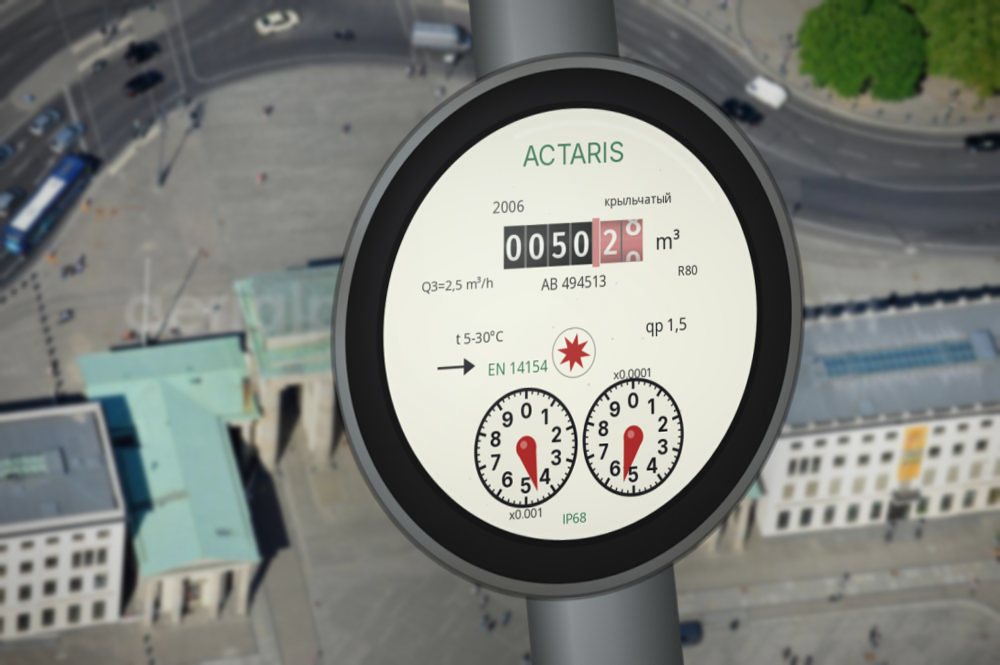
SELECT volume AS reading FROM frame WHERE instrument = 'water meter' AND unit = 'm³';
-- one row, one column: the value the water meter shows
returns 50.2845 m³
